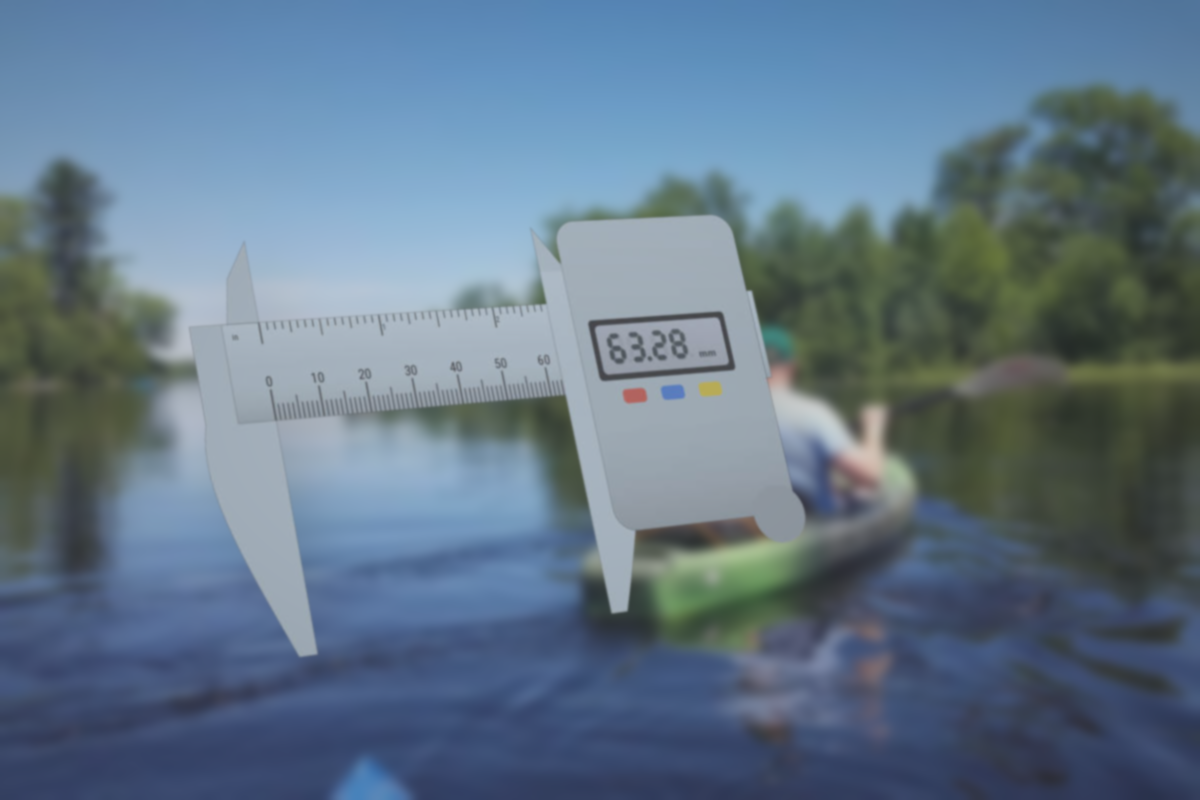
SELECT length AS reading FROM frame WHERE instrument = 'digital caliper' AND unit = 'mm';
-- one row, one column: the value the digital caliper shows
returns 63.28 mm
